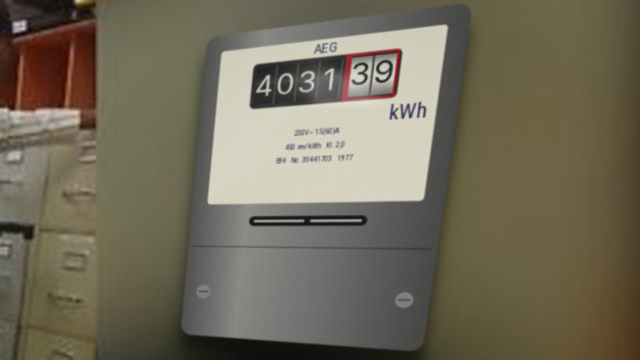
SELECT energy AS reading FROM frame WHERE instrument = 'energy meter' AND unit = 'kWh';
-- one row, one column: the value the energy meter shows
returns 4031.39 kWh
